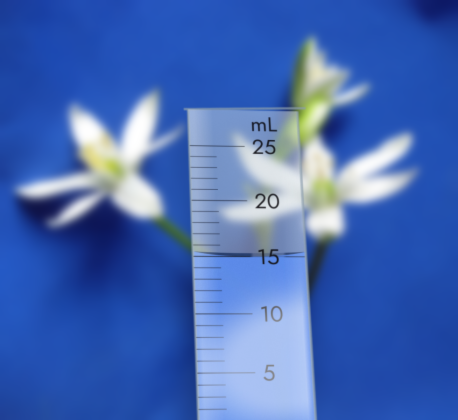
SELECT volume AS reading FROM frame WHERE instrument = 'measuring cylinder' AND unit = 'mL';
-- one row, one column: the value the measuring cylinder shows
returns 15 mL
